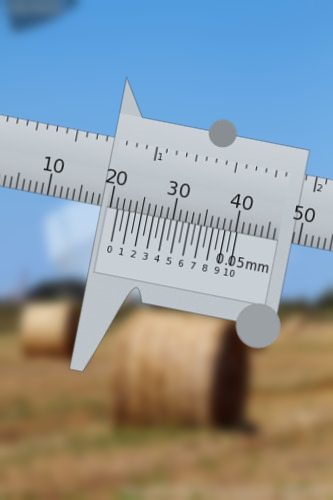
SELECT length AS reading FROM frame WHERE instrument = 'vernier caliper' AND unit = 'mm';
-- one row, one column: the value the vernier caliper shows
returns 21.2 mm
